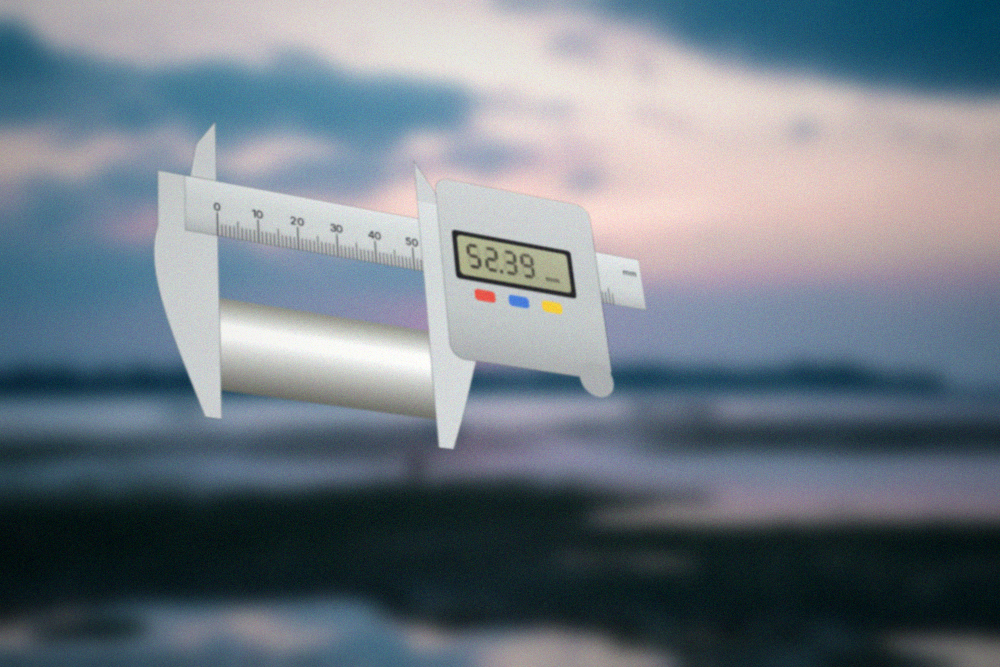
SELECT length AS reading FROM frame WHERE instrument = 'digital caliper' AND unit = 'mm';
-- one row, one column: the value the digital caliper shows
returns 52.39 mm
